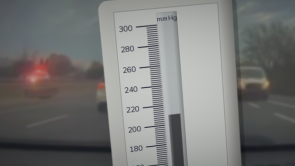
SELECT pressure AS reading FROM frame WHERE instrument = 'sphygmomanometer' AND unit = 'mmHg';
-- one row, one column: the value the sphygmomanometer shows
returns 210 mmHg
